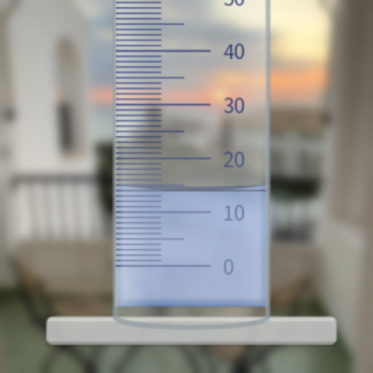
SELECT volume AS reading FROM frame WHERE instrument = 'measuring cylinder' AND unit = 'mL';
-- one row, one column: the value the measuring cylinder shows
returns 14 mL
